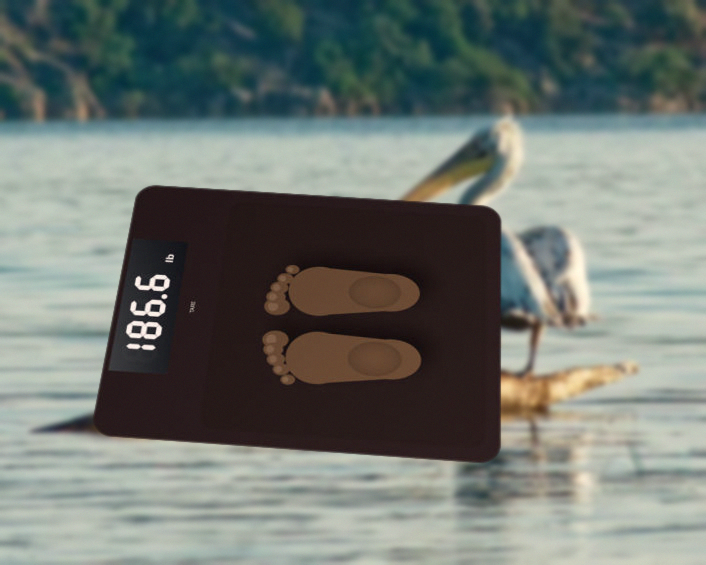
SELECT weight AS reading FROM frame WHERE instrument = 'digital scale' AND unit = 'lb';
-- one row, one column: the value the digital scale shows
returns 186.6 lb
